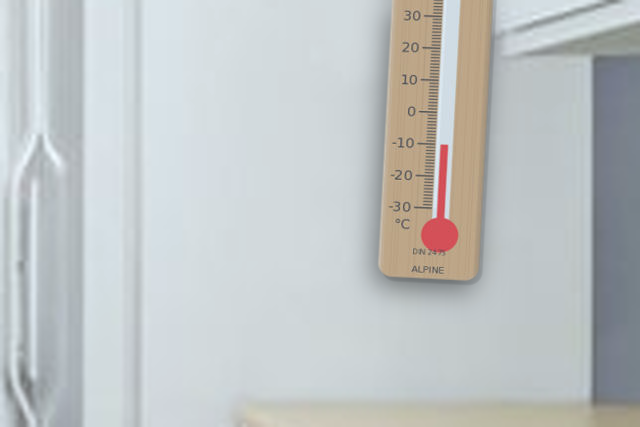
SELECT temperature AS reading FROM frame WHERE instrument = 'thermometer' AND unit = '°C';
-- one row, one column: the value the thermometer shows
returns -10 °C
